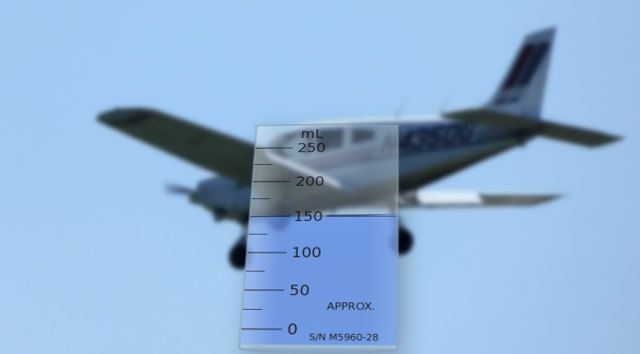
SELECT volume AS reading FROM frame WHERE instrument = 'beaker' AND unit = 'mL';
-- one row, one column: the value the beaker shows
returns 150 mL
